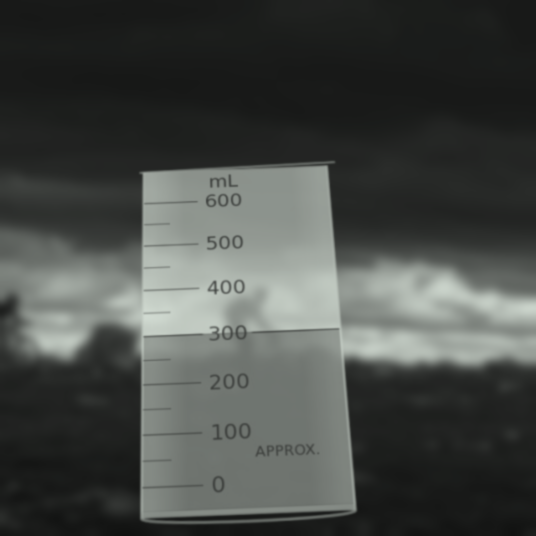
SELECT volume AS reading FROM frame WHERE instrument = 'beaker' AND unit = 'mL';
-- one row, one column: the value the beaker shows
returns 300 mL
